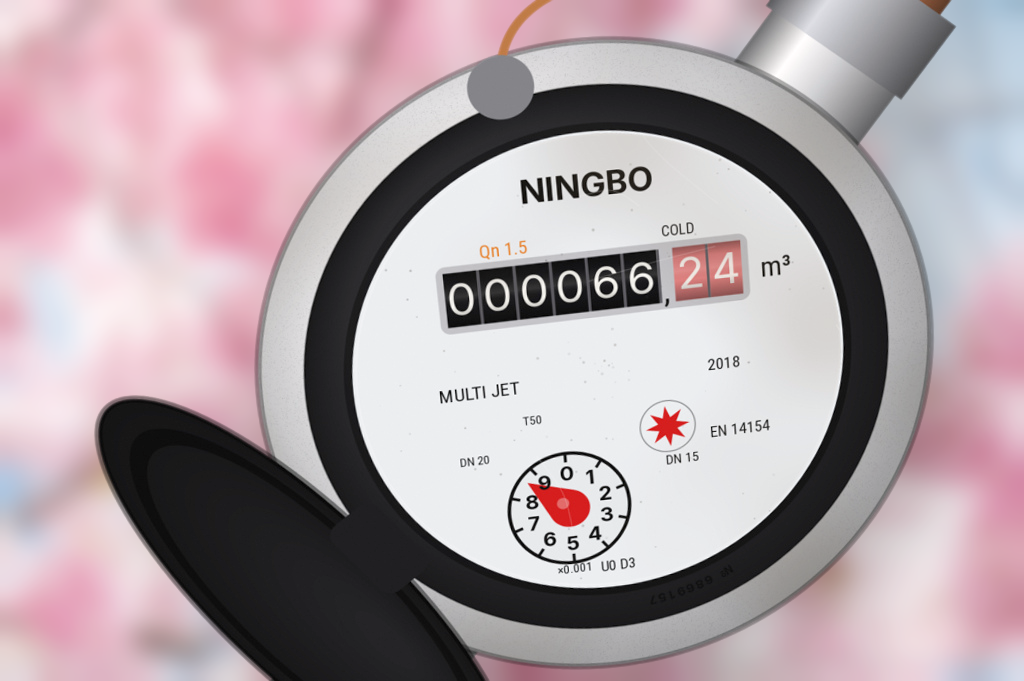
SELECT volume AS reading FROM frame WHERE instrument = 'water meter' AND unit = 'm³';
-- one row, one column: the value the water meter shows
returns 66.248 m³
